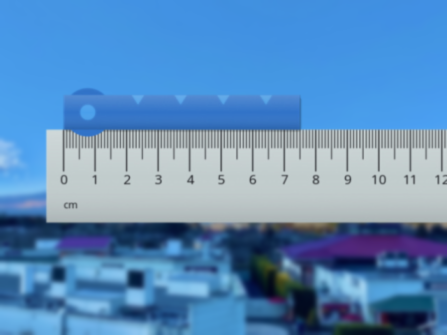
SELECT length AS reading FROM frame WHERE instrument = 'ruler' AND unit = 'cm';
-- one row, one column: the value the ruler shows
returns 7.5 cm
